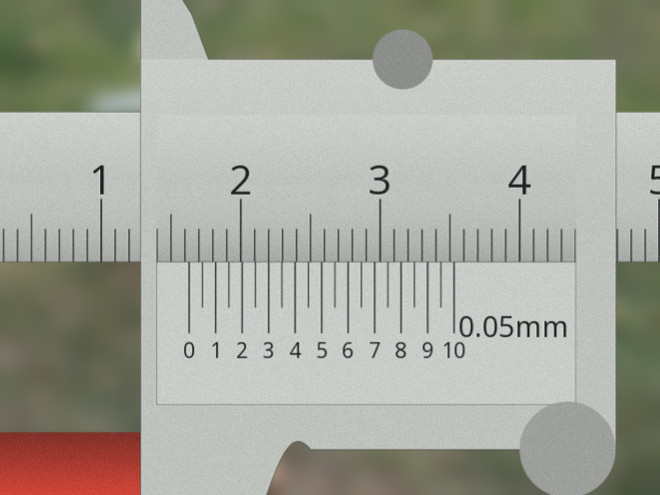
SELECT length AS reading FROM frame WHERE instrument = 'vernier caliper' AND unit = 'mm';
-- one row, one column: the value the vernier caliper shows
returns 16.3 mm
